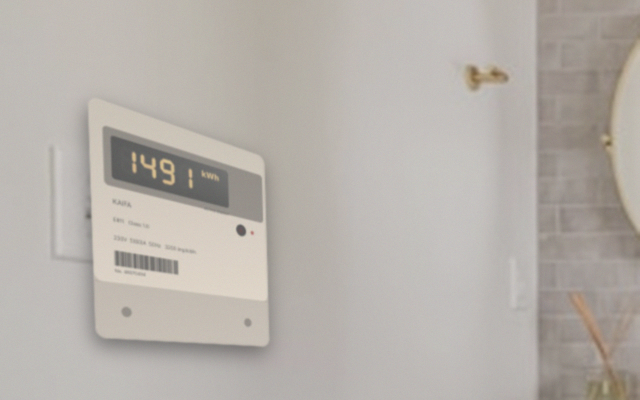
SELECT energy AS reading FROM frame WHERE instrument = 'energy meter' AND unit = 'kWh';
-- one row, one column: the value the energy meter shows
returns 1491 kWh
